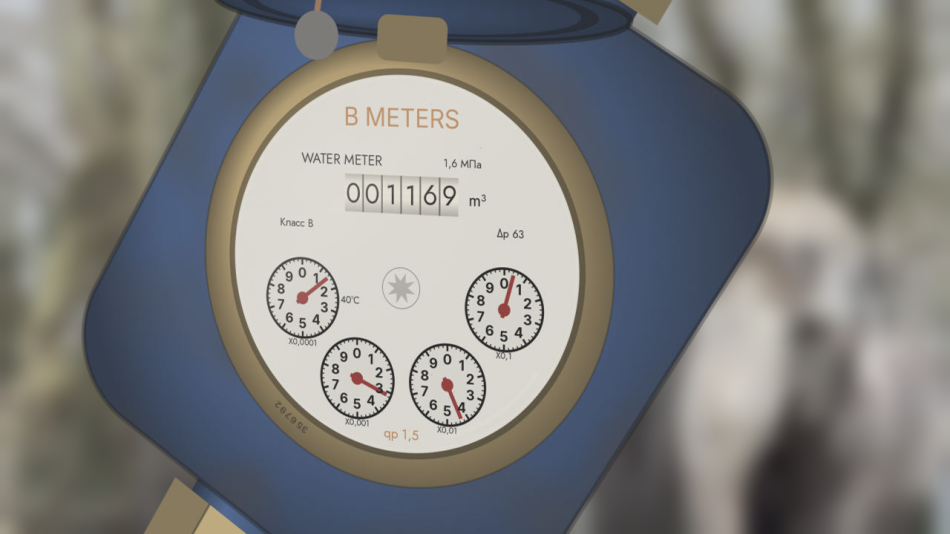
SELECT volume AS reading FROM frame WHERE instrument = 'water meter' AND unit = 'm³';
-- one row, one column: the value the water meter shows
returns 1169.0431 m³
